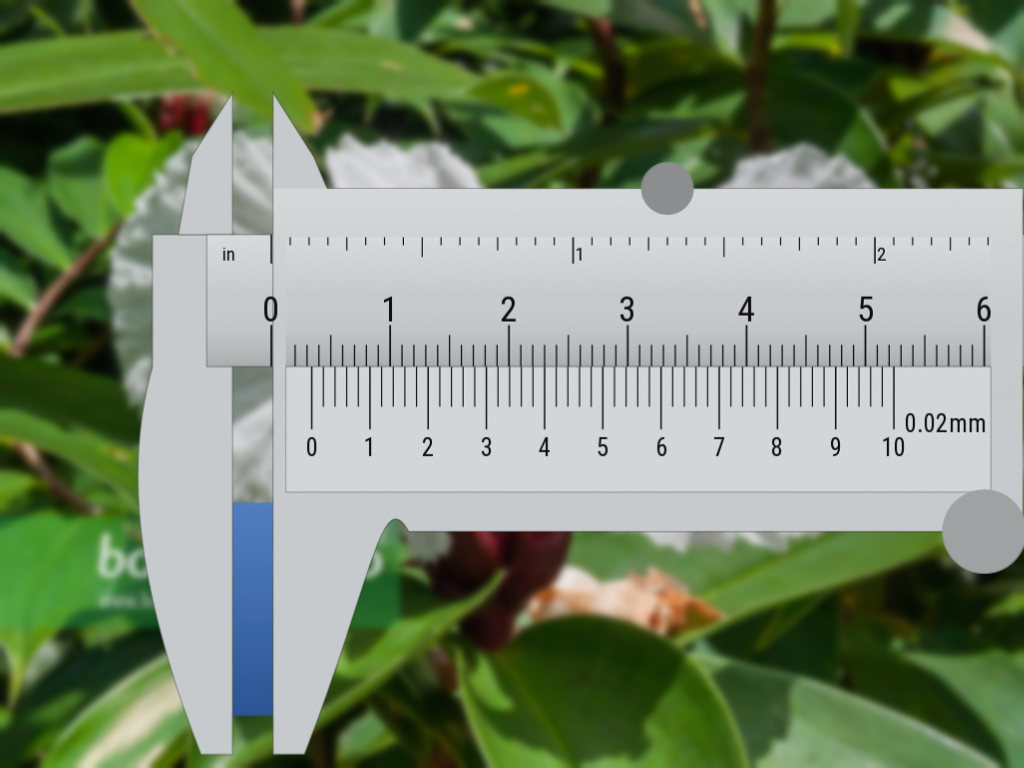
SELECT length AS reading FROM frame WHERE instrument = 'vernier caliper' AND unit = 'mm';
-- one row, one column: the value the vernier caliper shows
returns 3.4 mm
